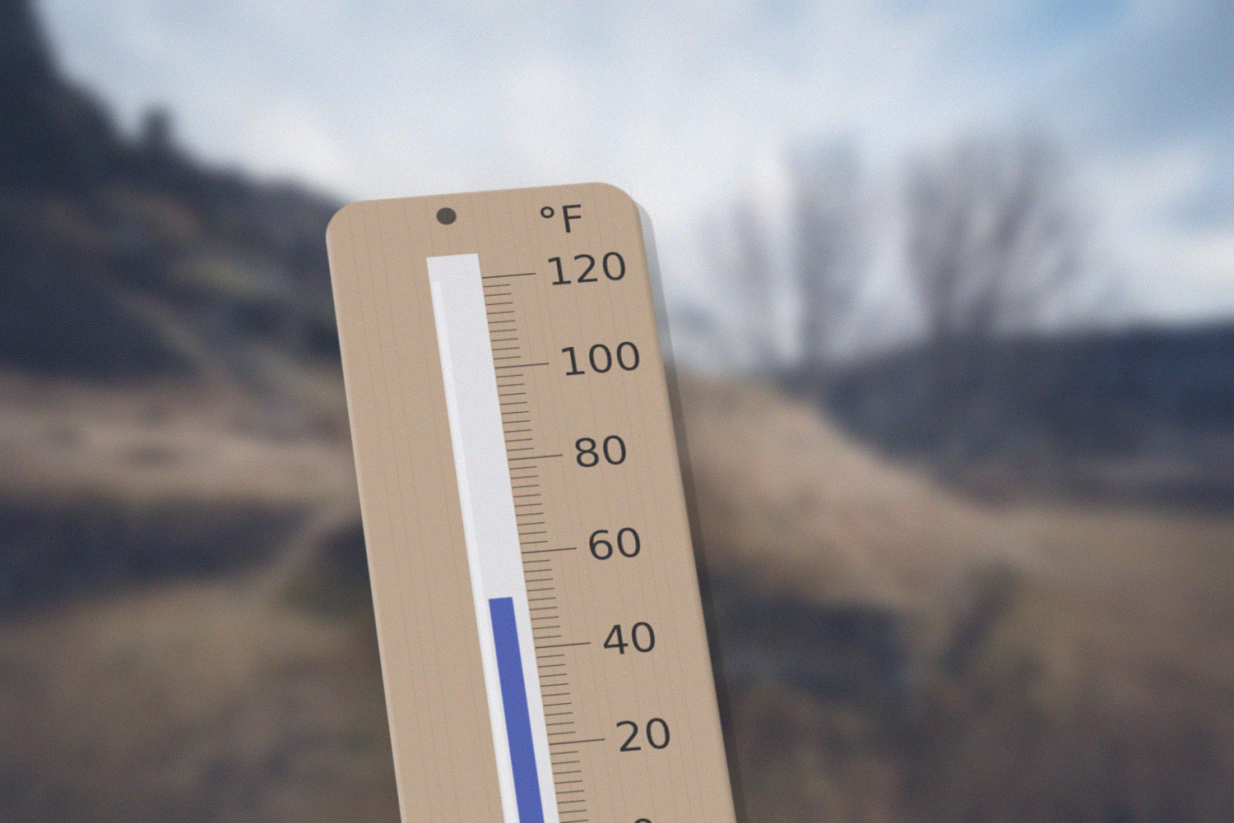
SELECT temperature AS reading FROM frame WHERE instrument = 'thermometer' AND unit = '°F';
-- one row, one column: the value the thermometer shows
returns 51 °F
